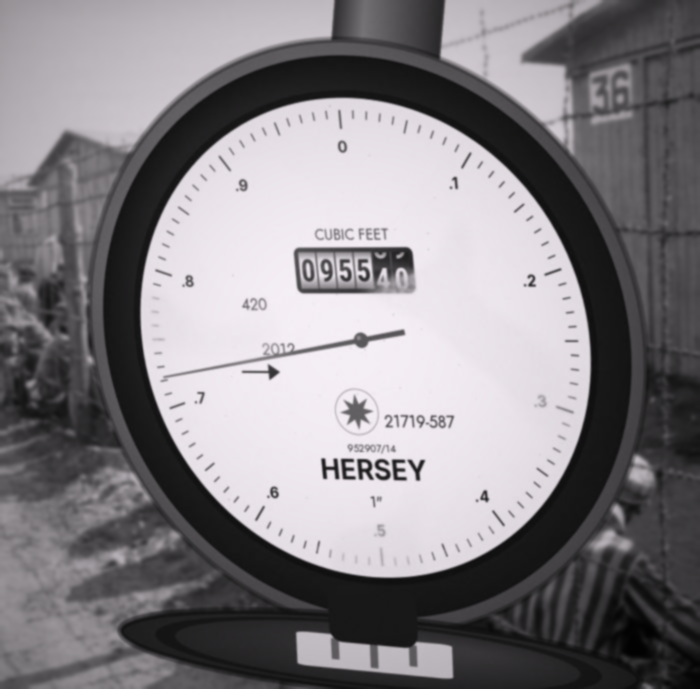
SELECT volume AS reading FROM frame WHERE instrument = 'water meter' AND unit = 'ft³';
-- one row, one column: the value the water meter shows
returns 95539.72 ft³
